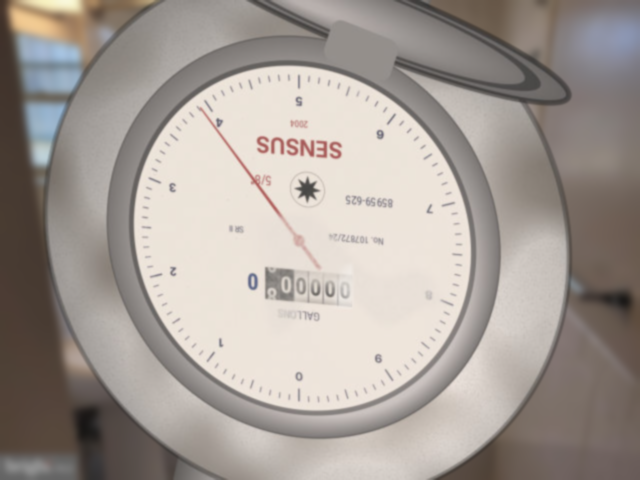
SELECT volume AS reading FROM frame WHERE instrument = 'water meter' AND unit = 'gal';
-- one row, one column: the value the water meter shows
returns 83.9 gal
